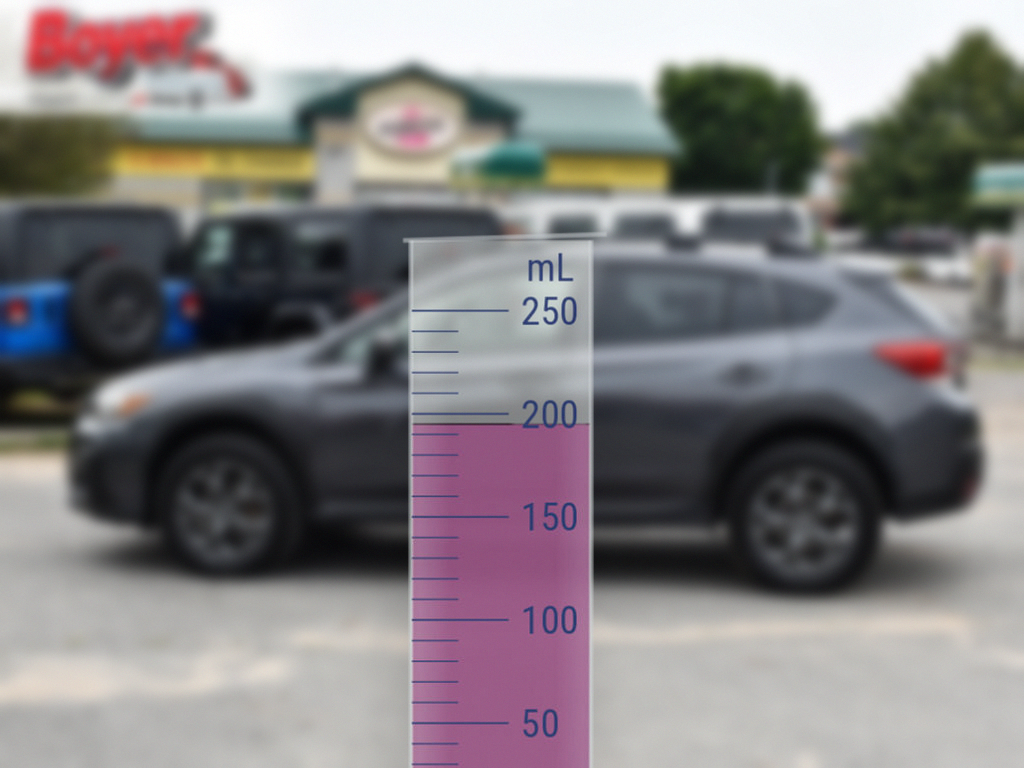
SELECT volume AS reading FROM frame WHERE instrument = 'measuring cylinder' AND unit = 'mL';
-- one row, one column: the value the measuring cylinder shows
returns 195 mL
